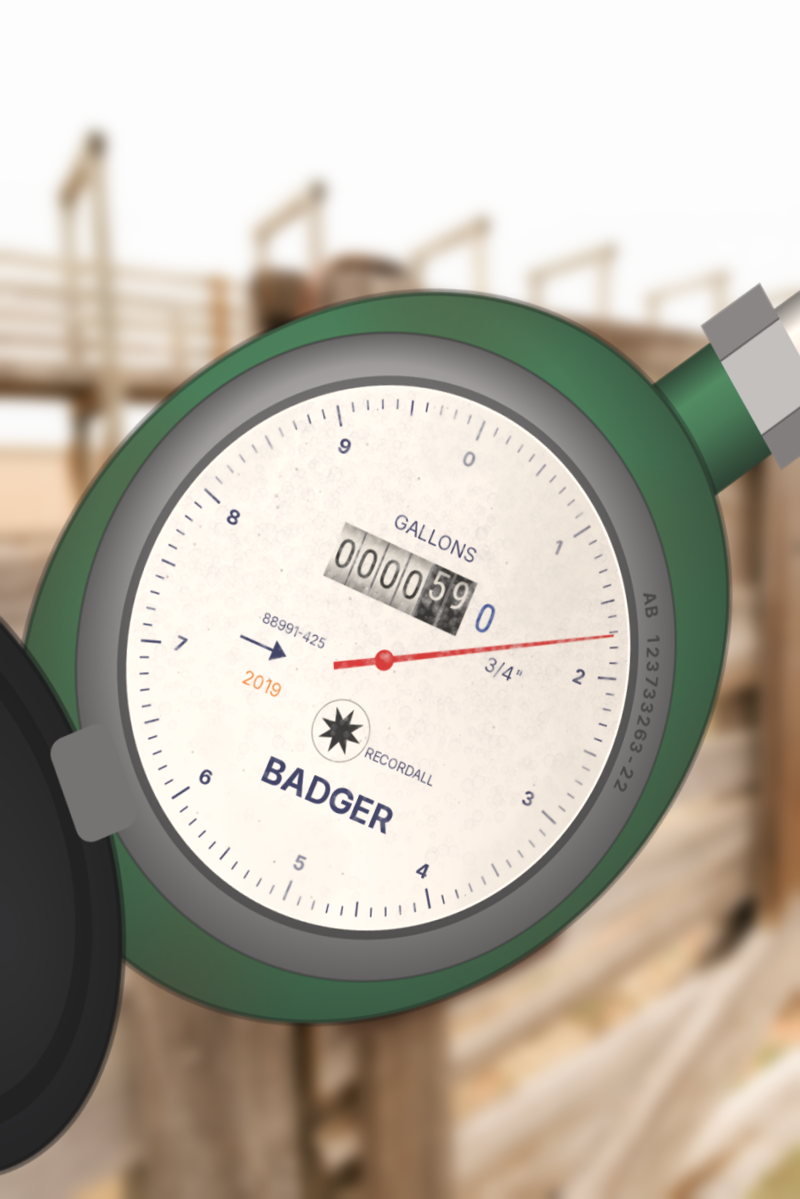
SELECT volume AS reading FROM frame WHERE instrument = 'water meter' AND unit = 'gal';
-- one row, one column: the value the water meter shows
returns 591.7 gal
